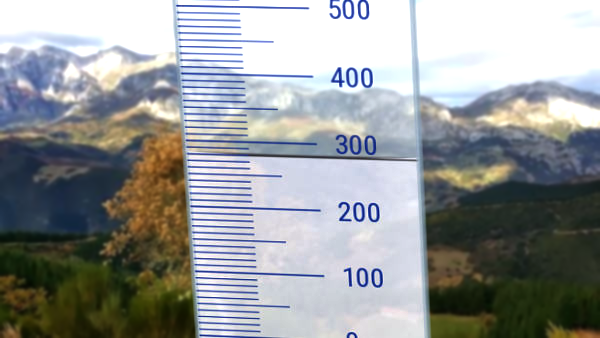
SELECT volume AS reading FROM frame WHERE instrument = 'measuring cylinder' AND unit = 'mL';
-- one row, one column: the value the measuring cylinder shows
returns 280 mL
